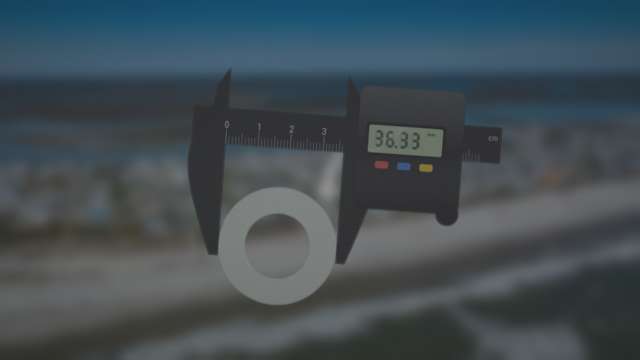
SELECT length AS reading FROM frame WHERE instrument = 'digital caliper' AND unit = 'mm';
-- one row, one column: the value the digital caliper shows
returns 36.33 mm
